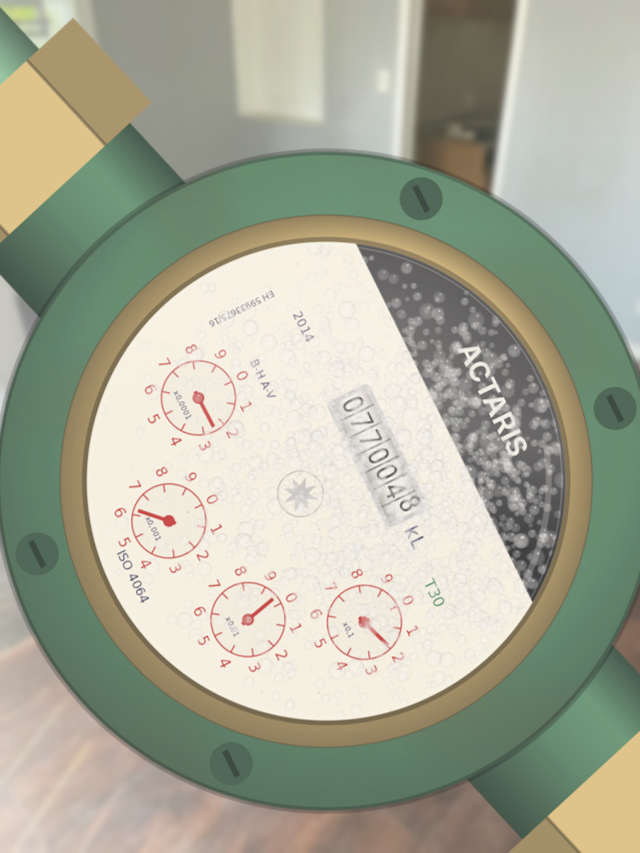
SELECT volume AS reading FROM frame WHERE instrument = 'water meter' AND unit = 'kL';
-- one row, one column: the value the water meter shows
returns 770048.1962 kL
